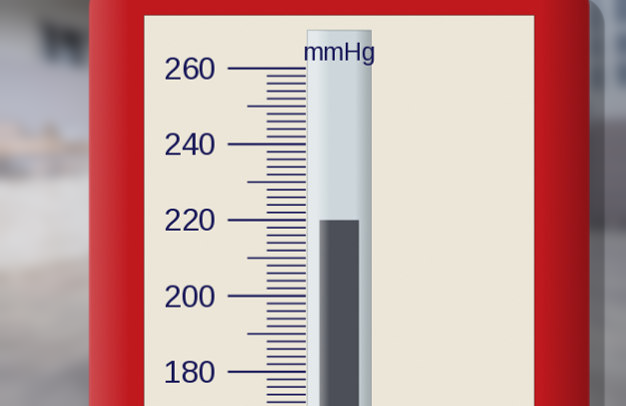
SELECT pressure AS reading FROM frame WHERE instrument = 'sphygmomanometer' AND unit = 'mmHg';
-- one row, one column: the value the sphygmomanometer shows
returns 220 mmHg
